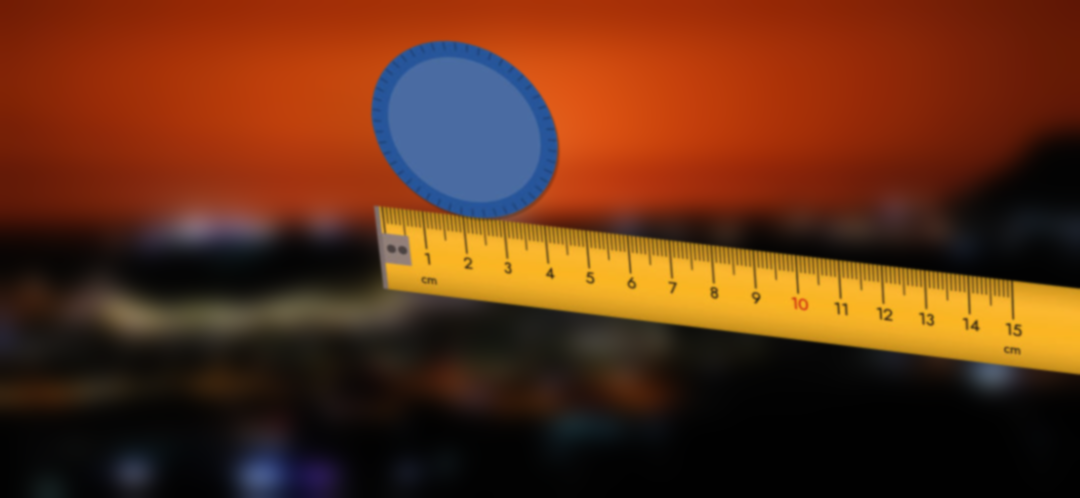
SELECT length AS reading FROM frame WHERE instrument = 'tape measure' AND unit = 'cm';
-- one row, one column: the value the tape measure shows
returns 4.5 cm
